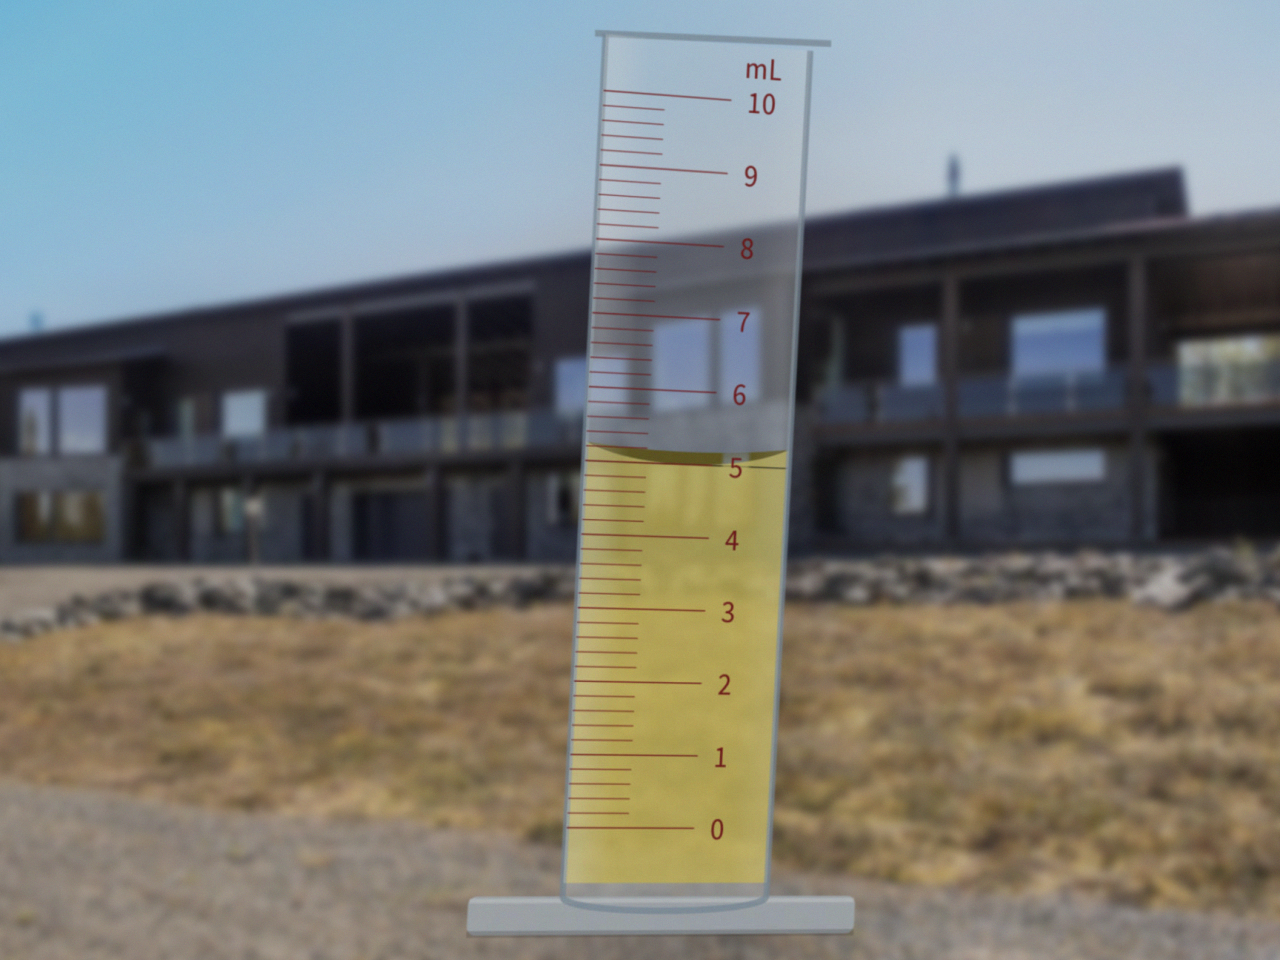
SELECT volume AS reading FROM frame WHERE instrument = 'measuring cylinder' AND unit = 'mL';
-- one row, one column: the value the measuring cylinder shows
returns 5 mL
